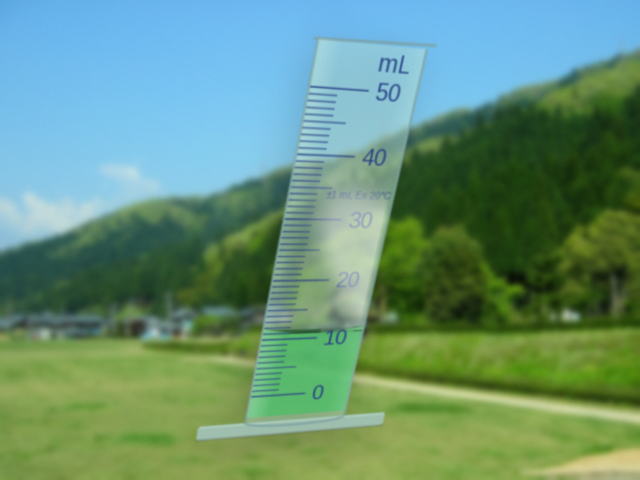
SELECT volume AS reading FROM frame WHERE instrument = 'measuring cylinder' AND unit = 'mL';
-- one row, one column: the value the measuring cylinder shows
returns 11 mL
